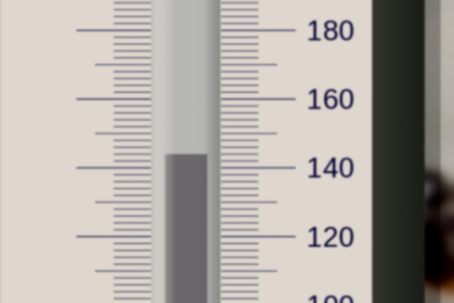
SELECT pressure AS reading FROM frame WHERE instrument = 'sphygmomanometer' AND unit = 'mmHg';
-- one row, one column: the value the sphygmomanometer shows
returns 144 mmHg
